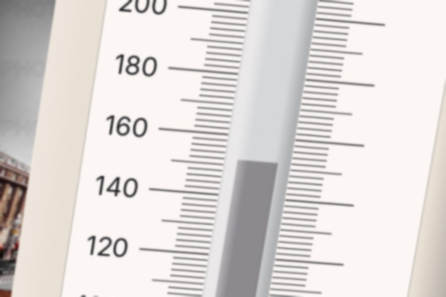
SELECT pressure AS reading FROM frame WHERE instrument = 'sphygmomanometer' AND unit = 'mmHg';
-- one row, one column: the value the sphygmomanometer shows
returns 152 mmHg
